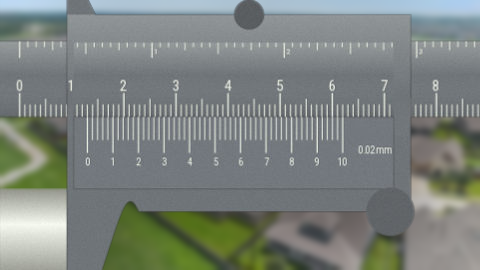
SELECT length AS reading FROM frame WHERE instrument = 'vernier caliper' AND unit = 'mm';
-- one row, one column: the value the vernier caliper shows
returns 13.0 mm
